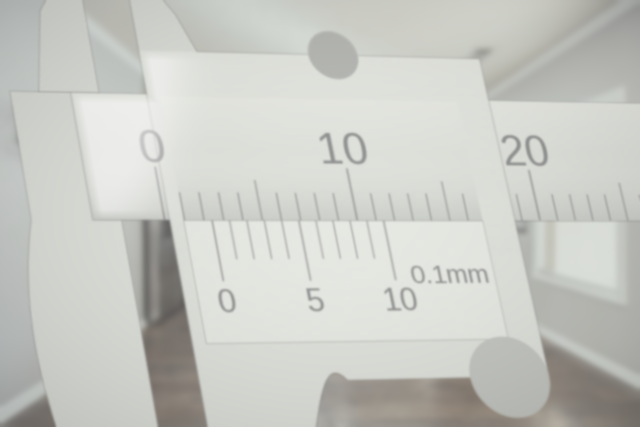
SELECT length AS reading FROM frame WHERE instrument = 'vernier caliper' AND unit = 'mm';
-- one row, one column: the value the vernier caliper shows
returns 2.4 mm
